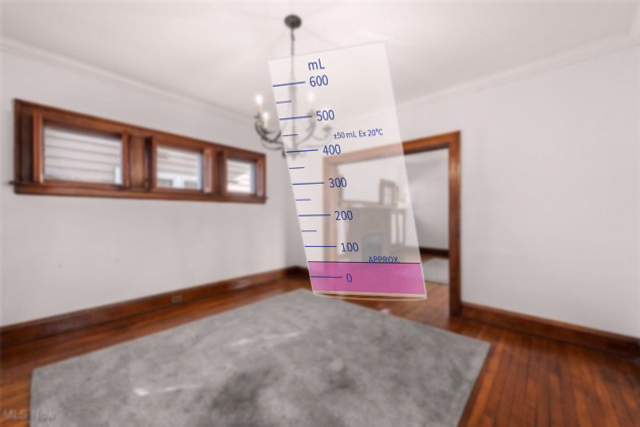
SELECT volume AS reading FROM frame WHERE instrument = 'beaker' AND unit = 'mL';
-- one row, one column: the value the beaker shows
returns 50 mL
